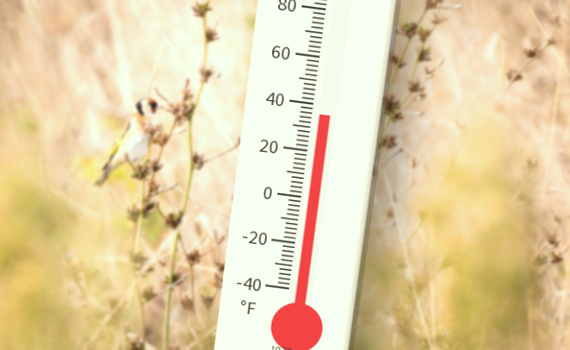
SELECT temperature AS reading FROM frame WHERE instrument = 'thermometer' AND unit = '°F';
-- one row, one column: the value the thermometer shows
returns 36 °F
